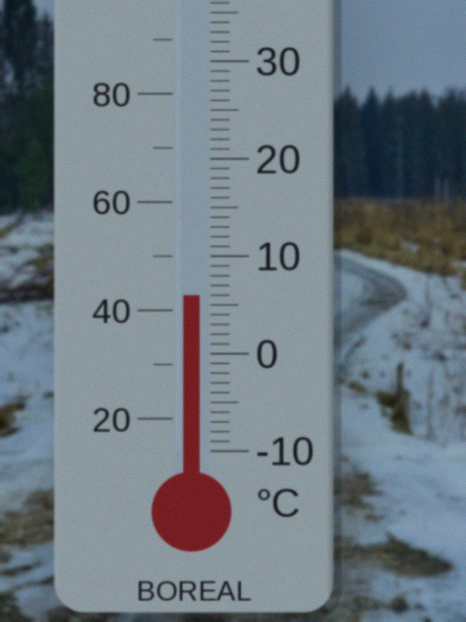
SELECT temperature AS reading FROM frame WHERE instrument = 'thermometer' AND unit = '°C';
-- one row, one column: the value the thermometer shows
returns 6 °C
